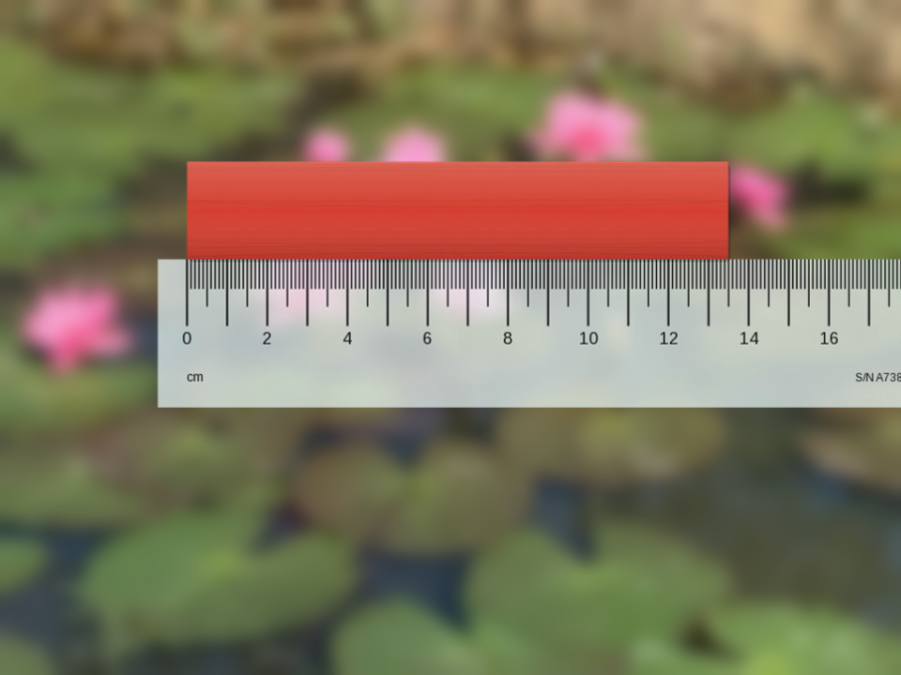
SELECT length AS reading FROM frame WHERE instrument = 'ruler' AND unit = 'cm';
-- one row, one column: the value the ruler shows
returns 13.5 cm
